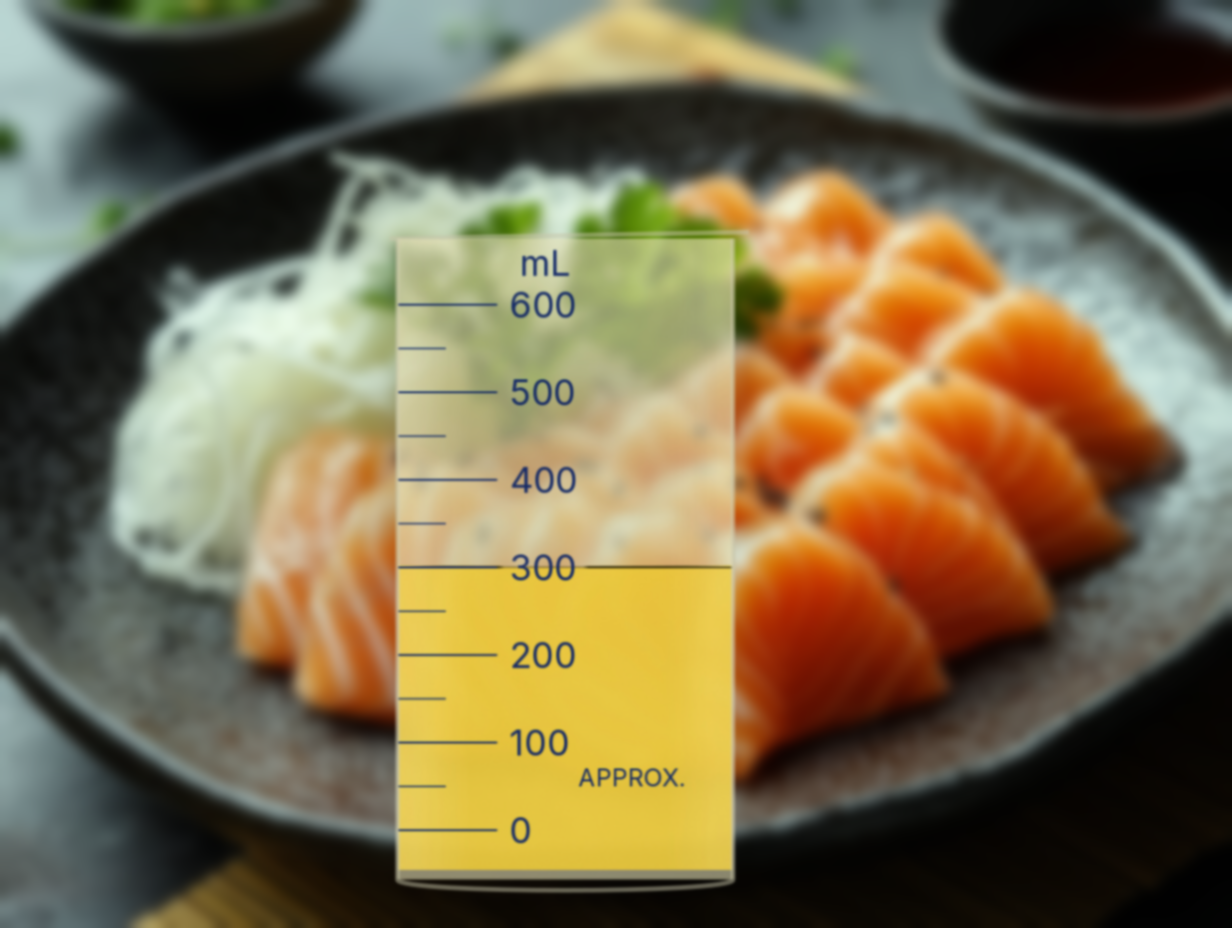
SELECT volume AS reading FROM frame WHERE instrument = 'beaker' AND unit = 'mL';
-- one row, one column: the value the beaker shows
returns 300 mL
